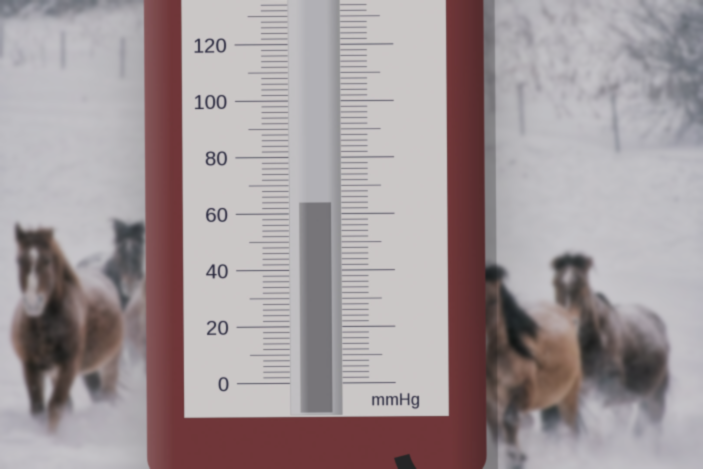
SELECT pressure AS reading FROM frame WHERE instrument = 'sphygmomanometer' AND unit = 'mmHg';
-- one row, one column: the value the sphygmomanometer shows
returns 64 mmHg
